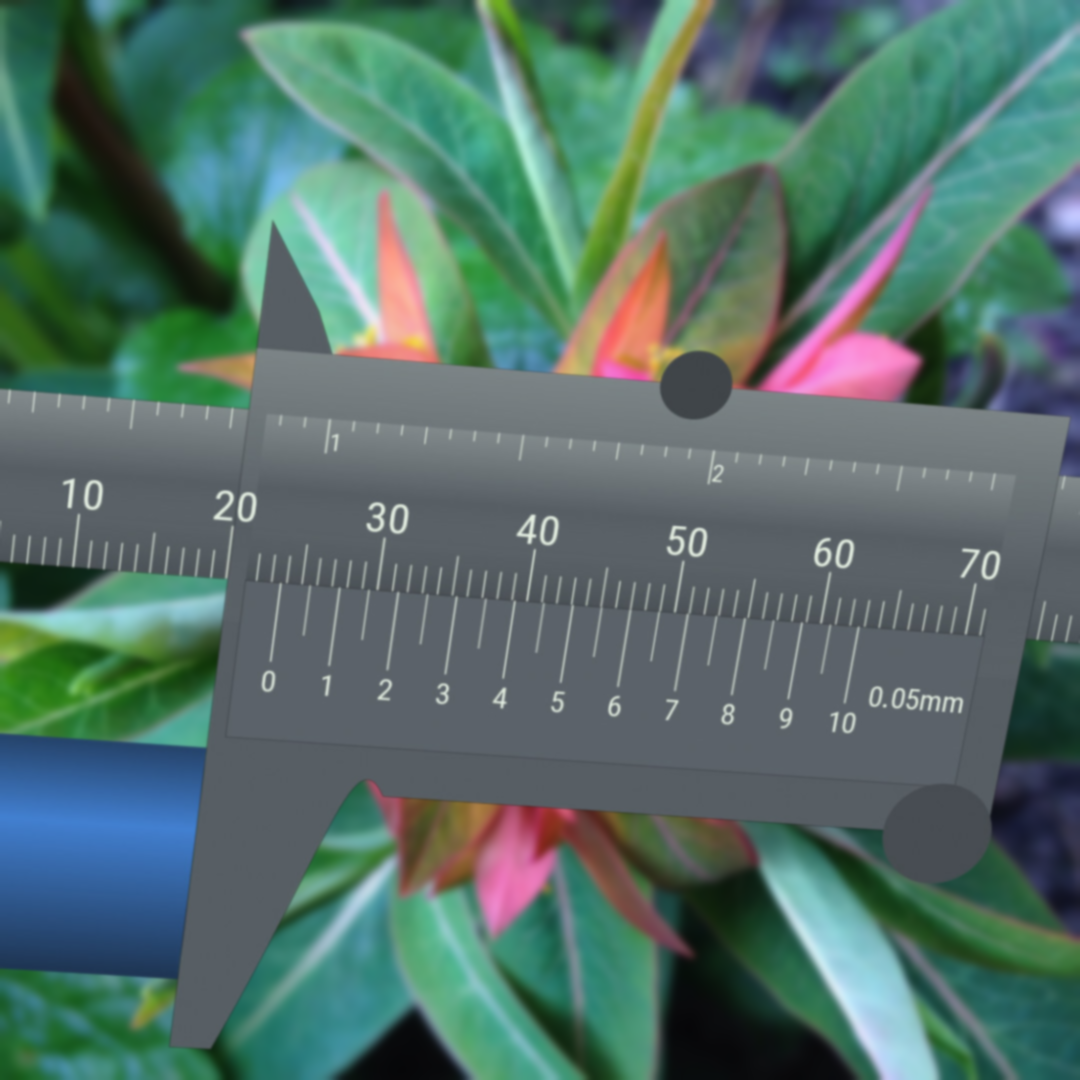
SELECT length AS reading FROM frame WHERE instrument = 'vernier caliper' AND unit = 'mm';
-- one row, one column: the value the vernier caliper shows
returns 23.6 mm
